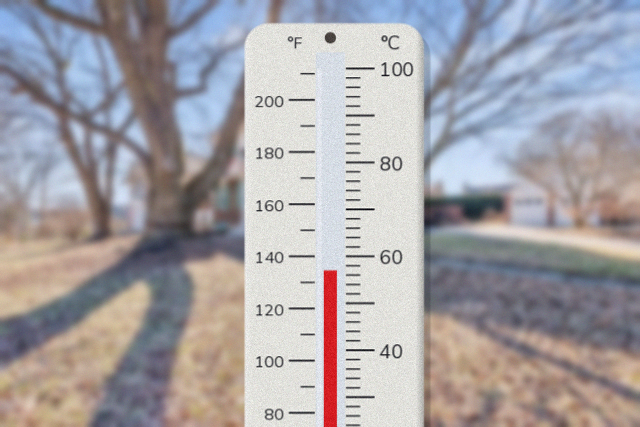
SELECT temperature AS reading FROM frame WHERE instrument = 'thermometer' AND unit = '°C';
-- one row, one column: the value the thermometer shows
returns 57 °C
